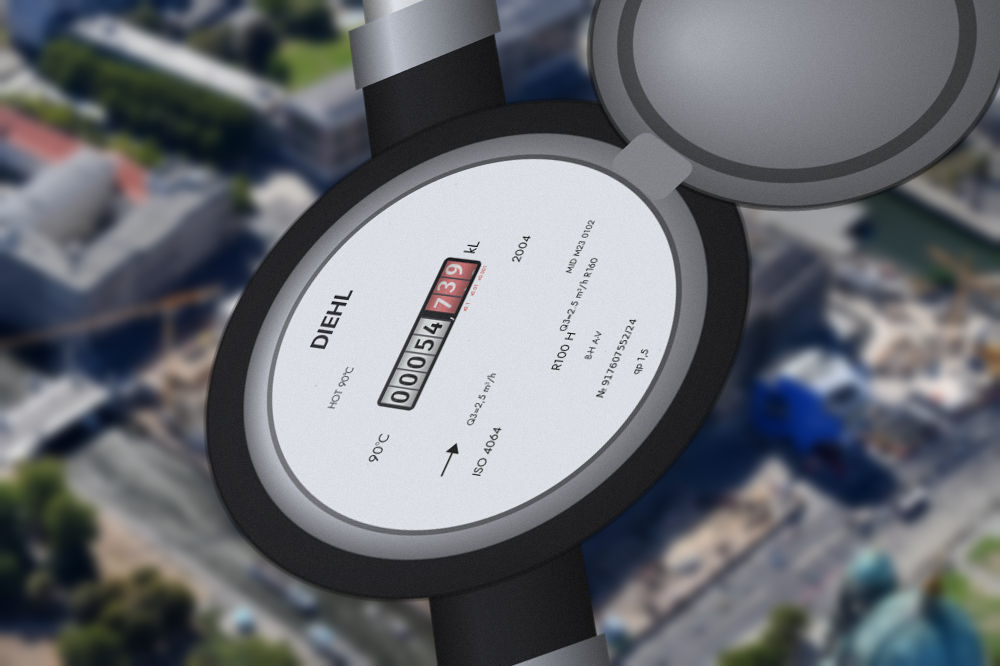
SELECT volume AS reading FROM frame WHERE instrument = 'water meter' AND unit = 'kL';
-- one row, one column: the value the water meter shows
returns 54.739 kL
